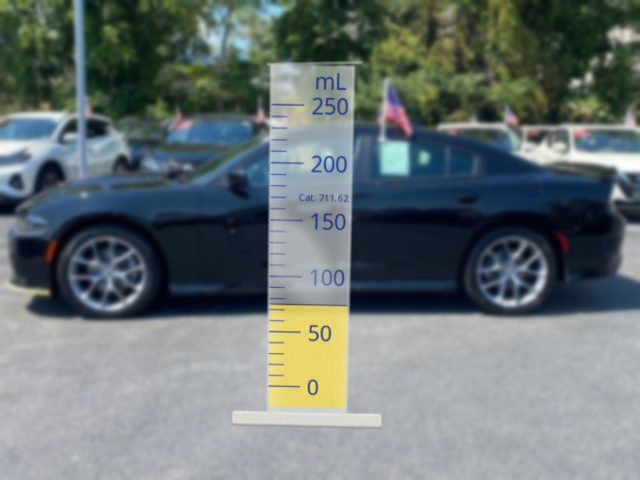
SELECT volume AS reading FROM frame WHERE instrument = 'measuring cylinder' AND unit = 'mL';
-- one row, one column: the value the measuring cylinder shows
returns 75 mL
